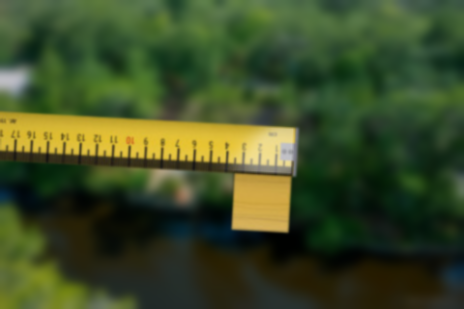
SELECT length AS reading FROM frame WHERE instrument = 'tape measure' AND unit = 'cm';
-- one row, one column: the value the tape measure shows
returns 3.5 cm
